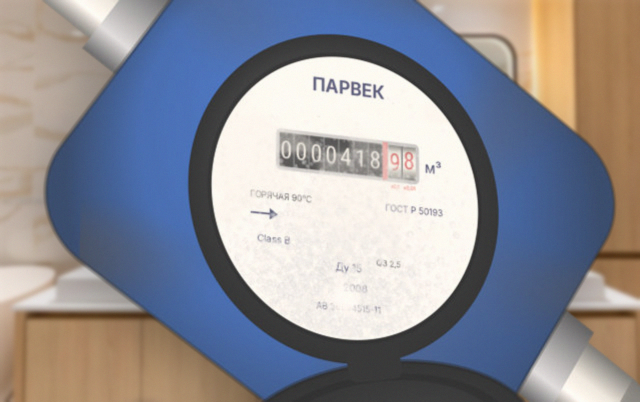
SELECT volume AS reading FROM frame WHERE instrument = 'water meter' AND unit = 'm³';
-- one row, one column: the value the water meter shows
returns 418.98 m³
